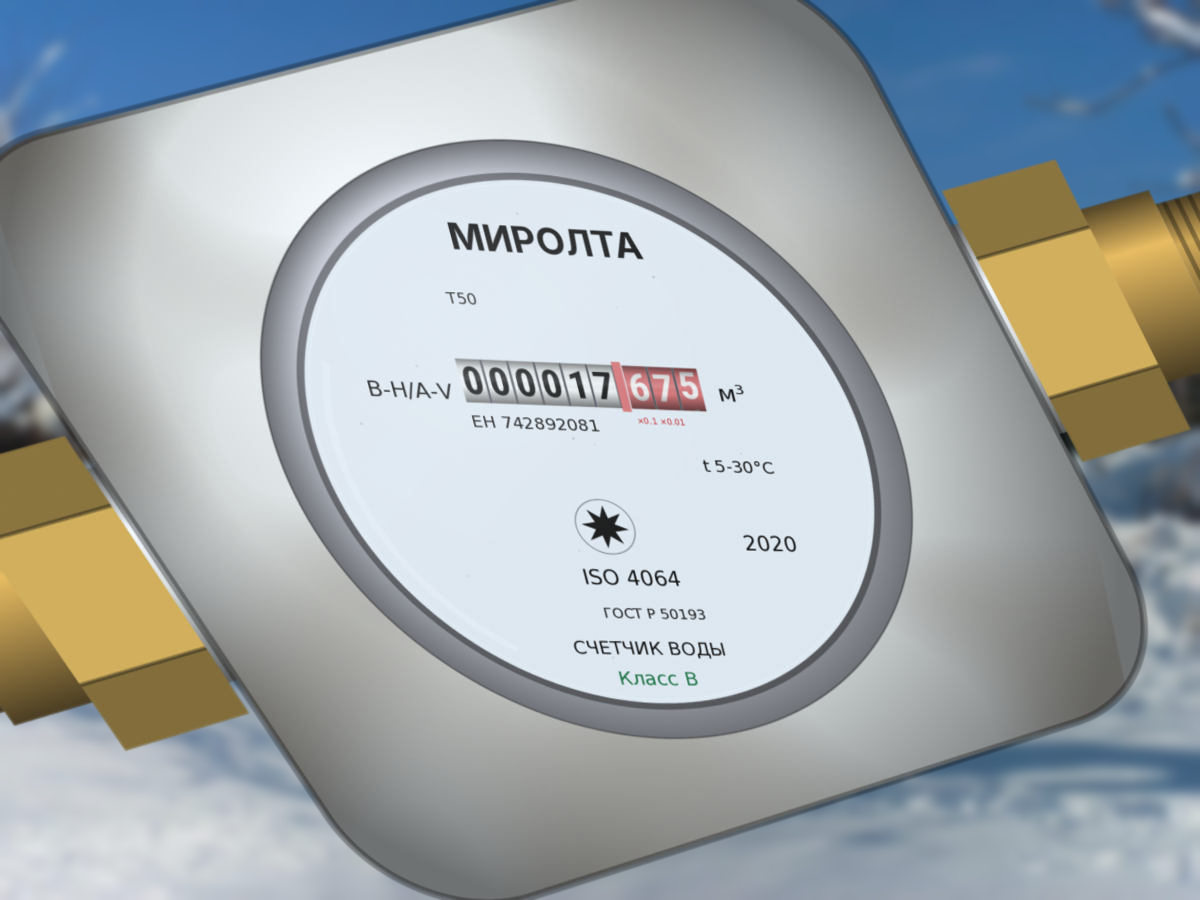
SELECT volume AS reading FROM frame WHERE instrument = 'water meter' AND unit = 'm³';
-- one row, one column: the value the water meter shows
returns 17.675 m³
